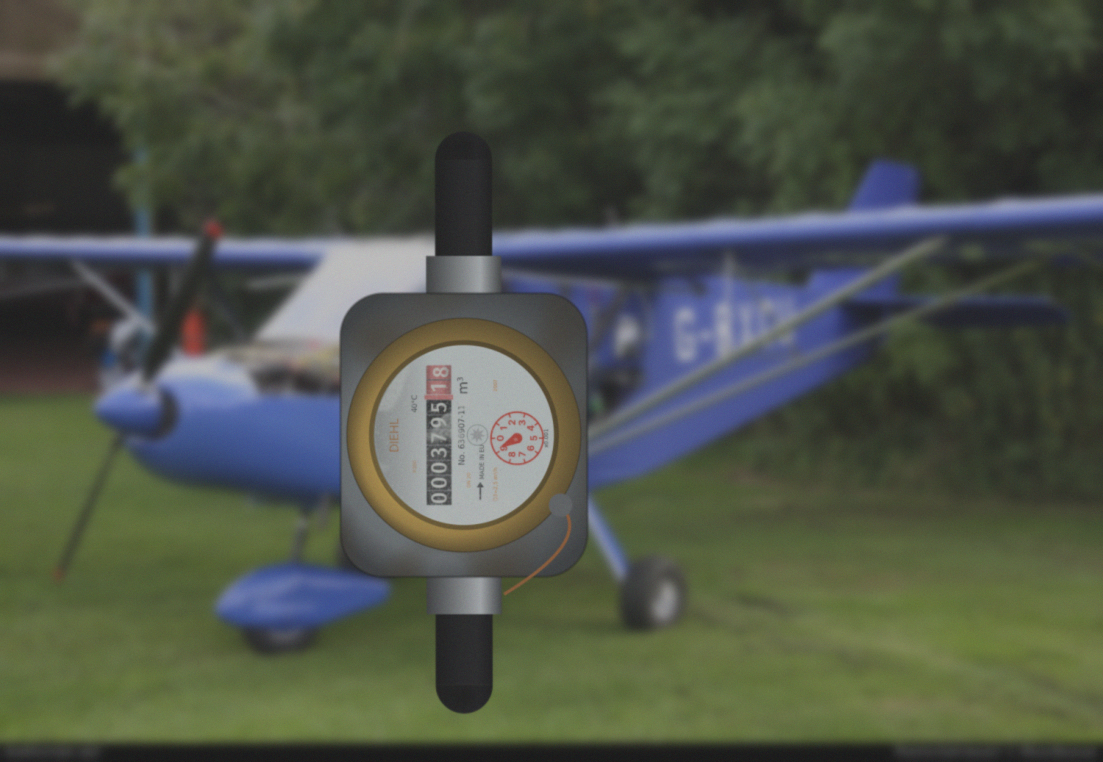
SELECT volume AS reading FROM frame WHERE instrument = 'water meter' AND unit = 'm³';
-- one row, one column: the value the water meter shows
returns 3795.179 m³
